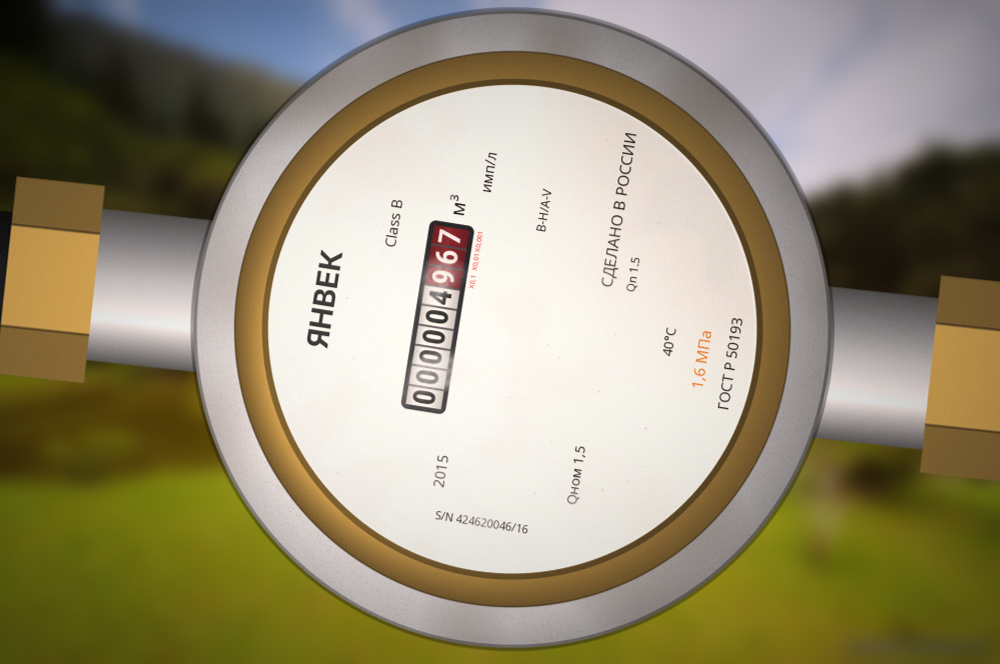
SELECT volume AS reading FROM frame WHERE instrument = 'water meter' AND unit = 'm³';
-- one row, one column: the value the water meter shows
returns 4.967 m³
